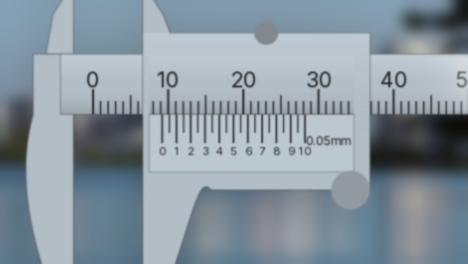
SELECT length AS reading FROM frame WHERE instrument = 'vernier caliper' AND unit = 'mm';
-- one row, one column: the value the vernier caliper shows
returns 9.2 mm
